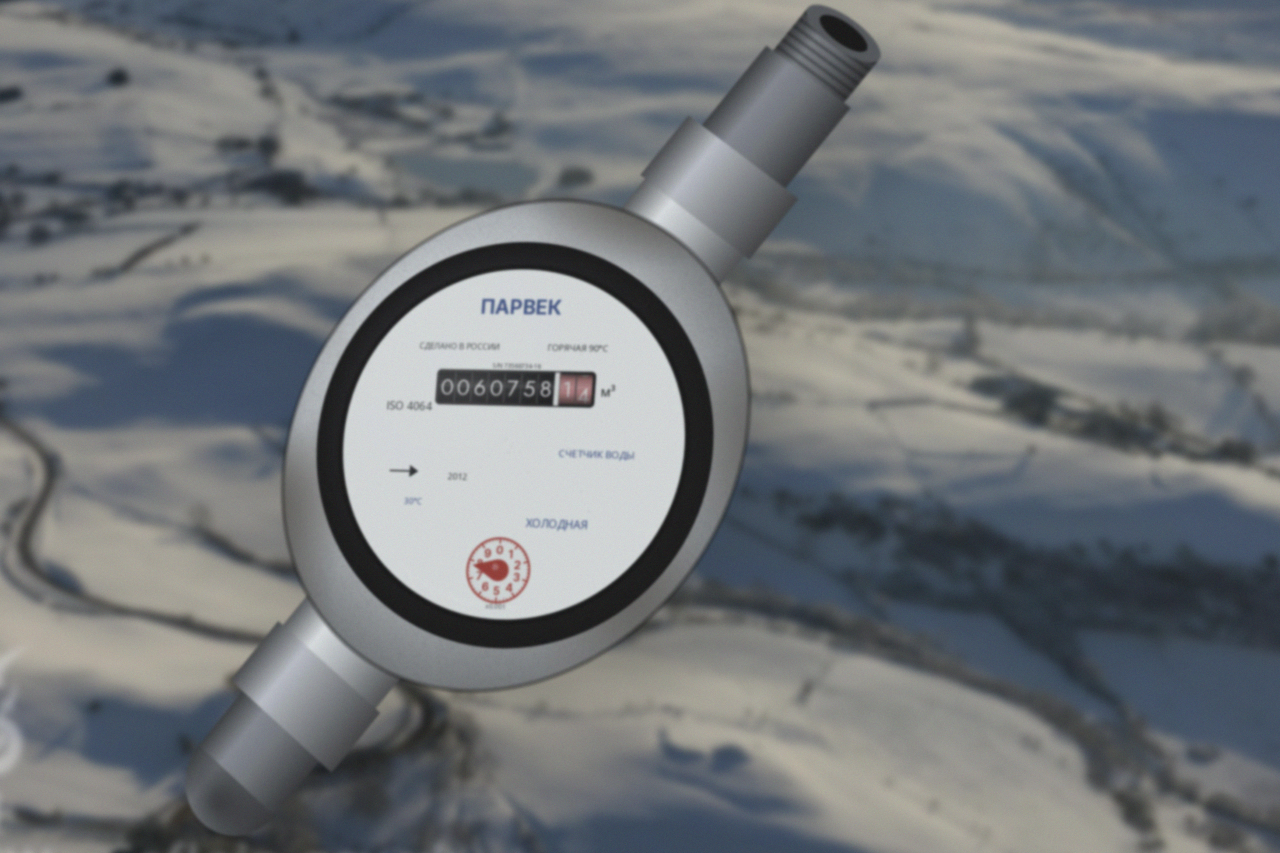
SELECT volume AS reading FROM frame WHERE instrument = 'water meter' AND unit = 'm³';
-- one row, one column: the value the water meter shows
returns 60758.137 m³
